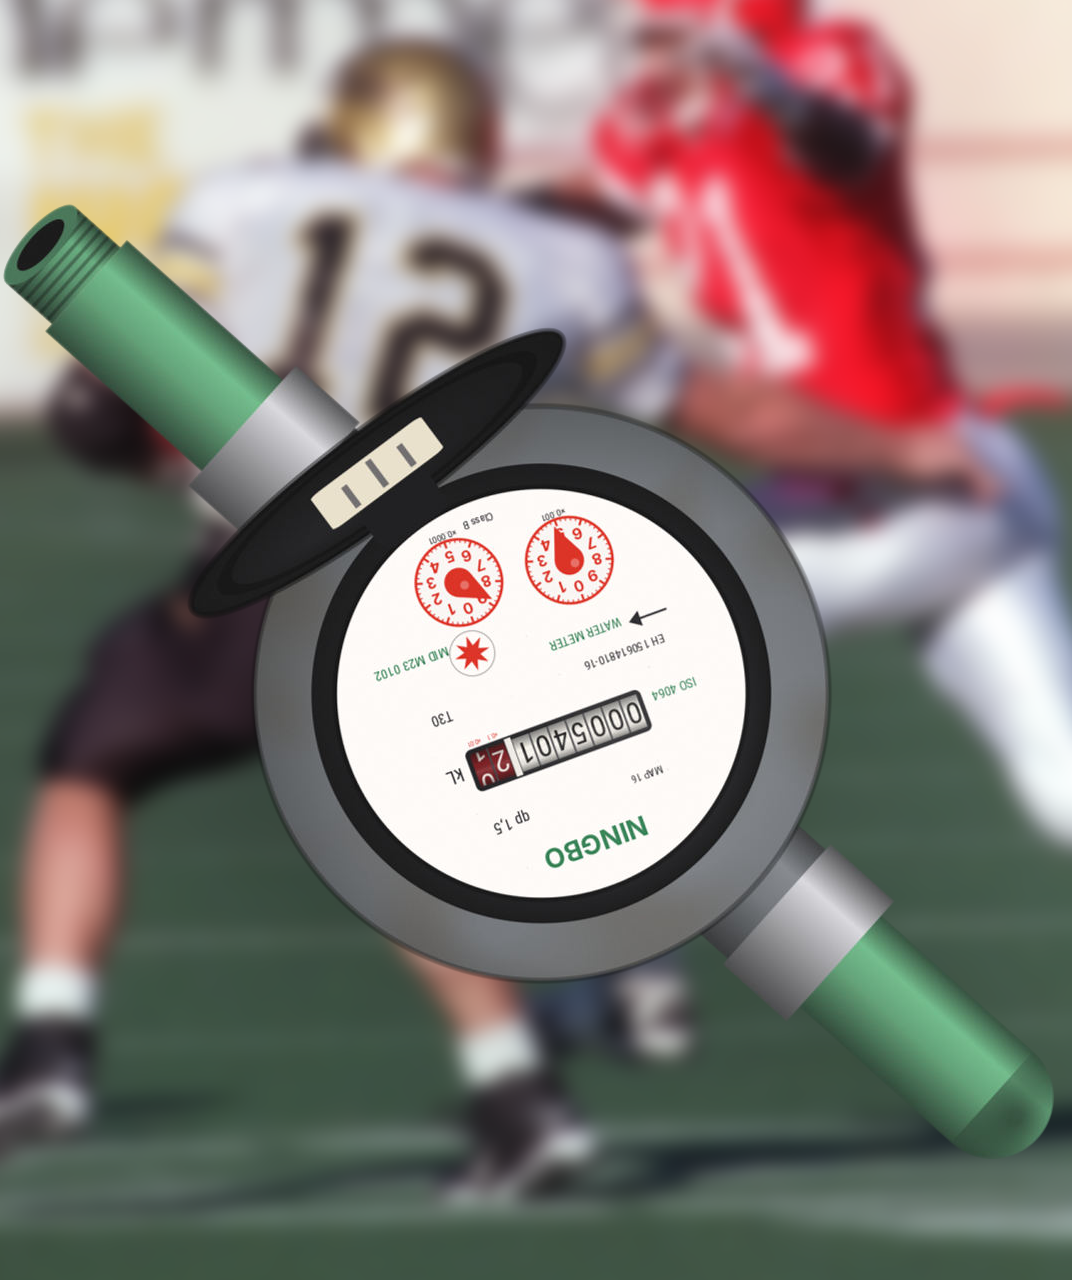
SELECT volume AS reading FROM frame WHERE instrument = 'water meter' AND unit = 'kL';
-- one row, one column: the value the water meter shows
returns 5401.2048 kL
